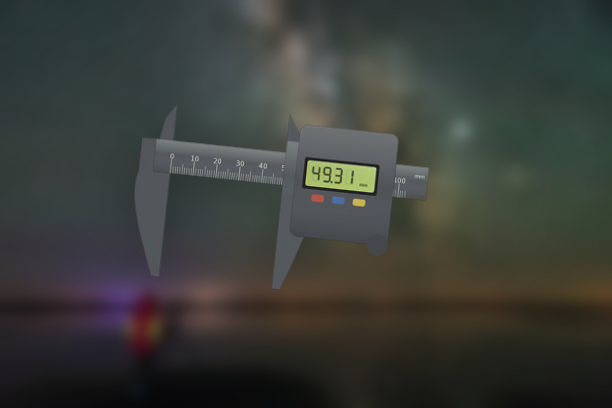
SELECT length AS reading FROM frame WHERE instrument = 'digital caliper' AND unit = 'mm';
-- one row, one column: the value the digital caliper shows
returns 49.31 mm
